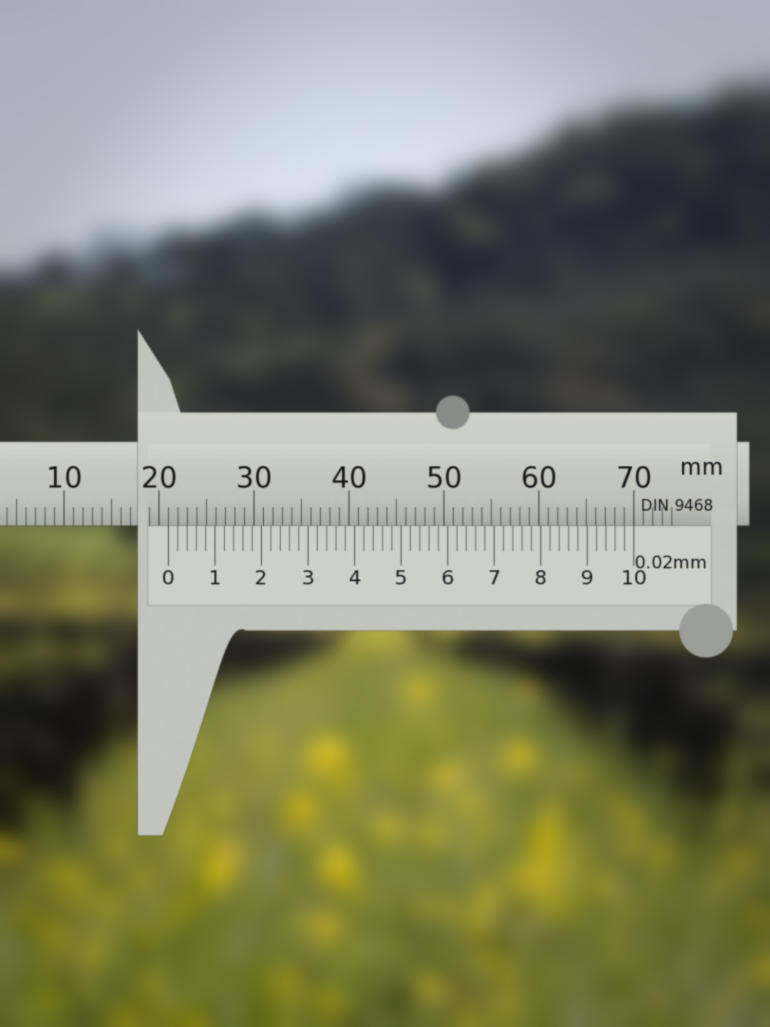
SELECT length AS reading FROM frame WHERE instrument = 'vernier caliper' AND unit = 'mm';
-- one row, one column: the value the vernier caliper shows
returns 21.0 mm
